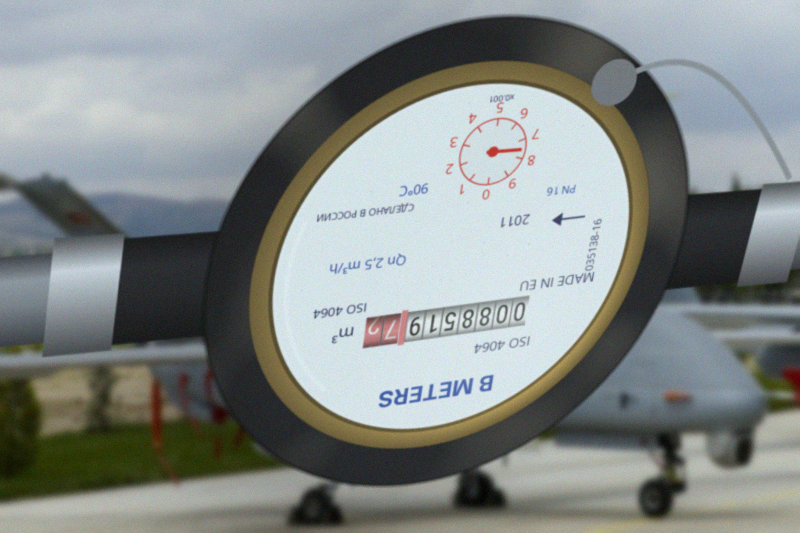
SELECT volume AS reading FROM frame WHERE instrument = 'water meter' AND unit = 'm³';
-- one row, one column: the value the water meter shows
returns 88519.717 m³
